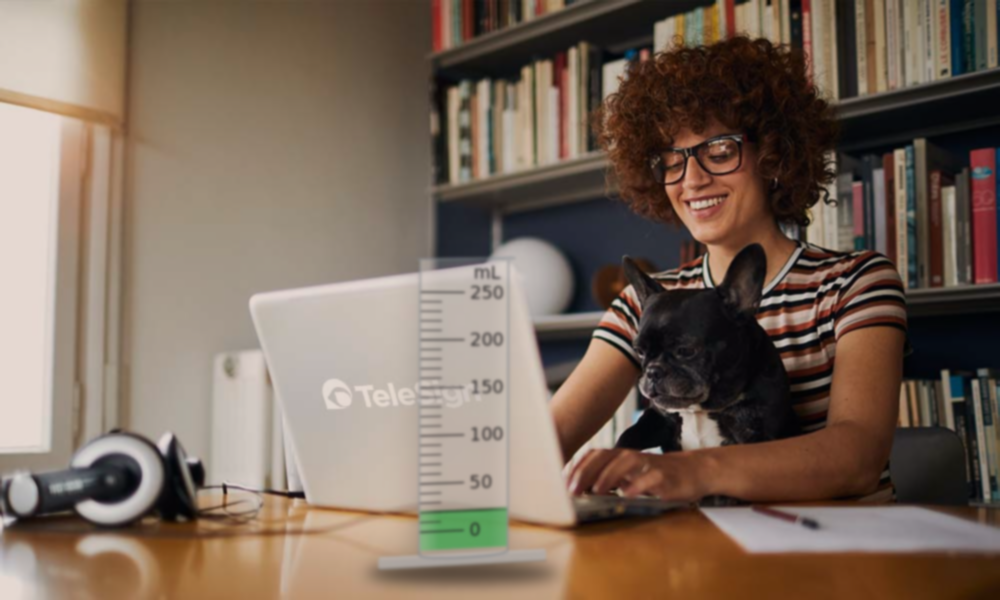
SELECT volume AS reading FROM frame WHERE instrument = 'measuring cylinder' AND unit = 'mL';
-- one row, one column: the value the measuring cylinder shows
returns 20 mL
